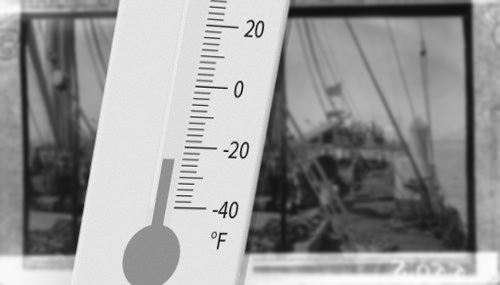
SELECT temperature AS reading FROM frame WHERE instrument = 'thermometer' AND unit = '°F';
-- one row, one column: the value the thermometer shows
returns -24 °F
